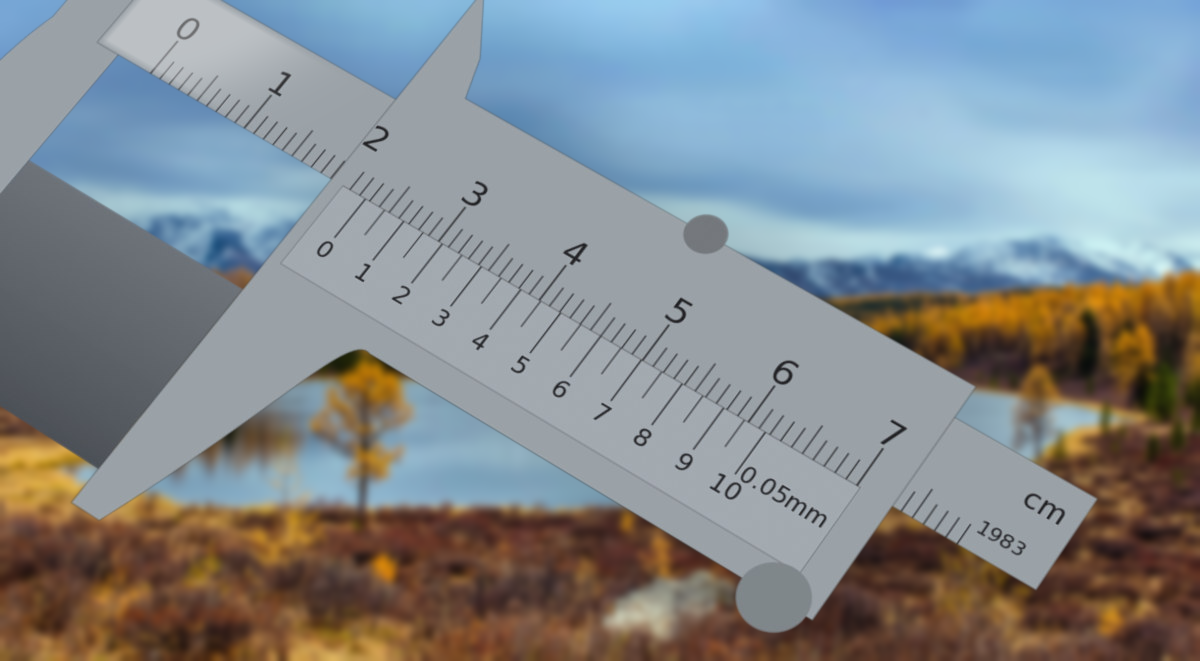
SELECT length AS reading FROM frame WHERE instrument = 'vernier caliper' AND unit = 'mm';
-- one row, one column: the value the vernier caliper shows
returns 22.6 mm
